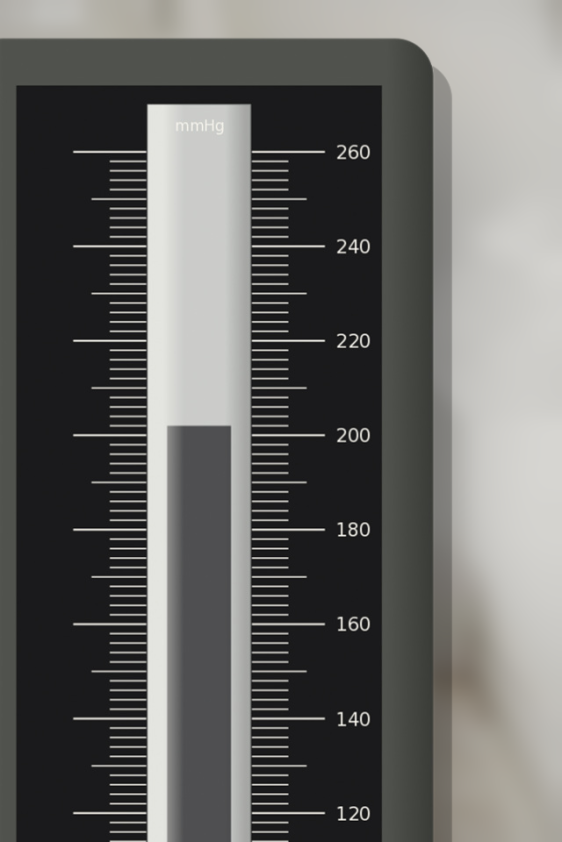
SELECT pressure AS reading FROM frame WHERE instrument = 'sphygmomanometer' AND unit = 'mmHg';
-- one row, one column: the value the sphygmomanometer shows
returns 202 mmHg
